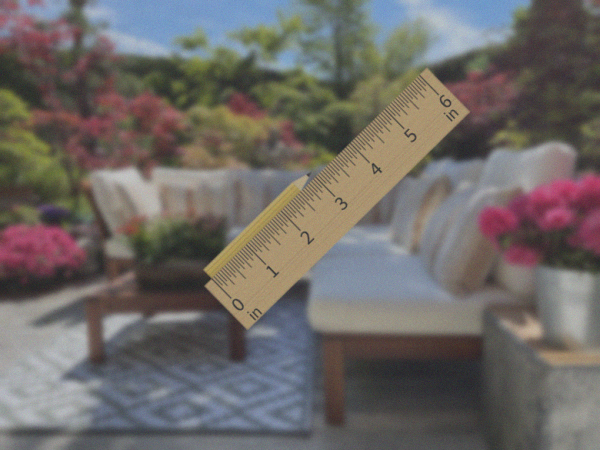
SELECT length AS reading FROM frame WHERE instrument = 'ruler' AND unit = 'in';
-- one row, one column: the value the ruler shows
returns 3 in
